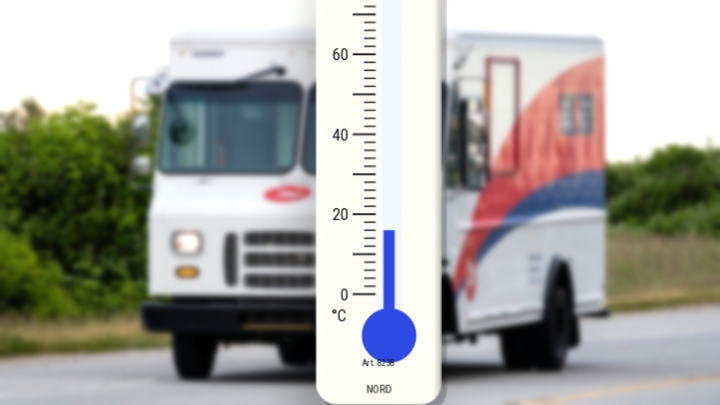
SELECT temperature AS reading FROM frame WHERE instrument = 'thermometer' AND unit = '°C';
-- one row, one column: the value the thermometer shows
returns 16 °C
